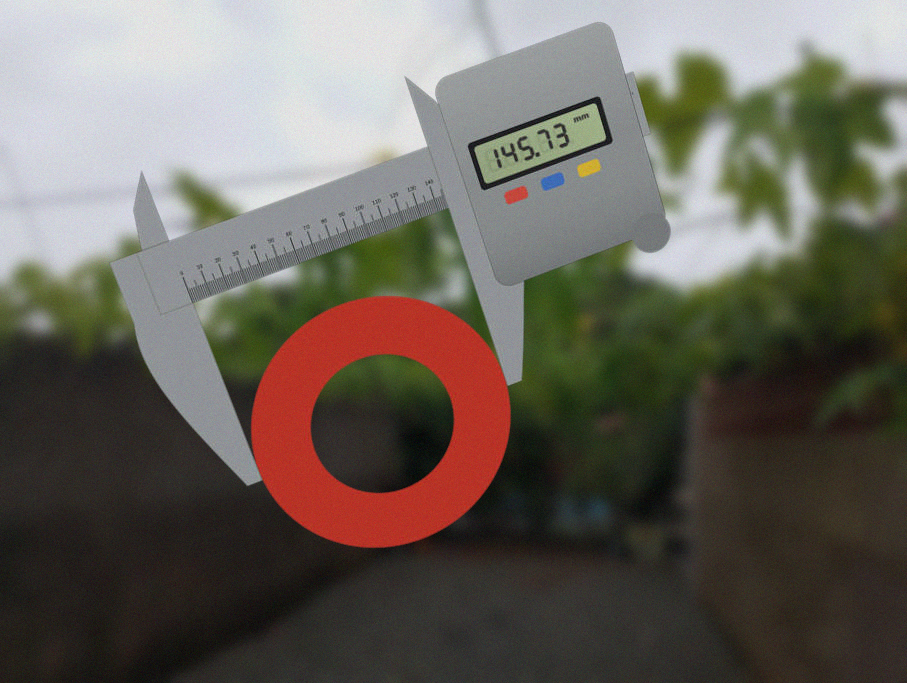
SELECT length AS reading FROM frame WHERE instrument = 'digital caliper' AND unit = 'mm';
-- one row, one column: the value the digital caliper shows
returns 145.73 mm
